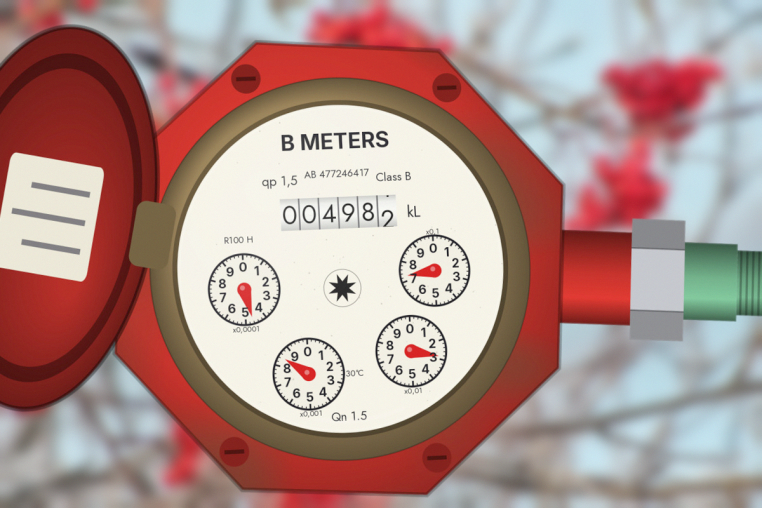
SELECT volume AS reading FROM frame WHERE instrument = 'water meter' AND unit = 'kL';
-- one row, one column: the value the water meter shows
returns 4981.7284 kL
